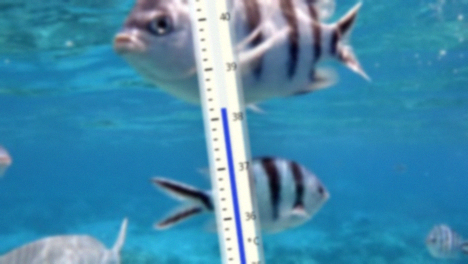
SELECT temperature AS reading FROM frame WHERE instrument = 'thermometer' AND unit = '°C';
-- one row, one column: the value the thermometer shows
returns 38.2 °C
